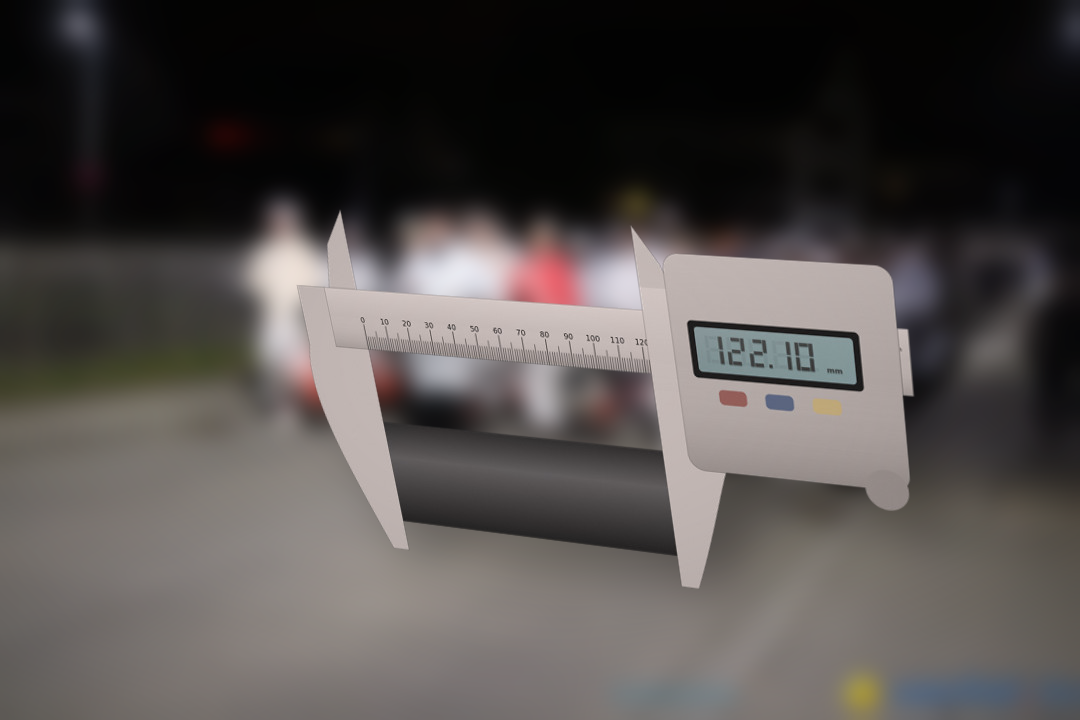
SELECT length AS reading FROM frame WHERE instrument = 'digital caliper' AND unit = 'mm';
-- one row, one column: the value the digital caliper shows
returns 122.10 mm
